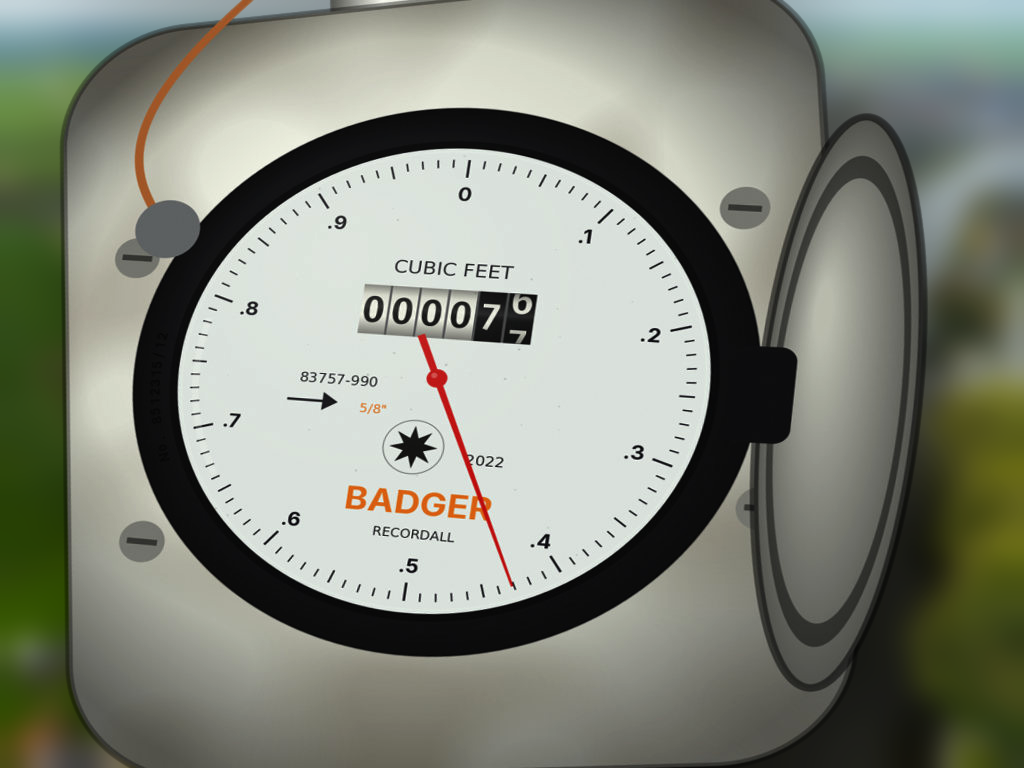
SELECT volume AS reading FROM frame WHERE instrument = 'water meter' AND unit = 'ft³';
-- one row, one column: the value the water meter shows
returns 76.43 ft³
